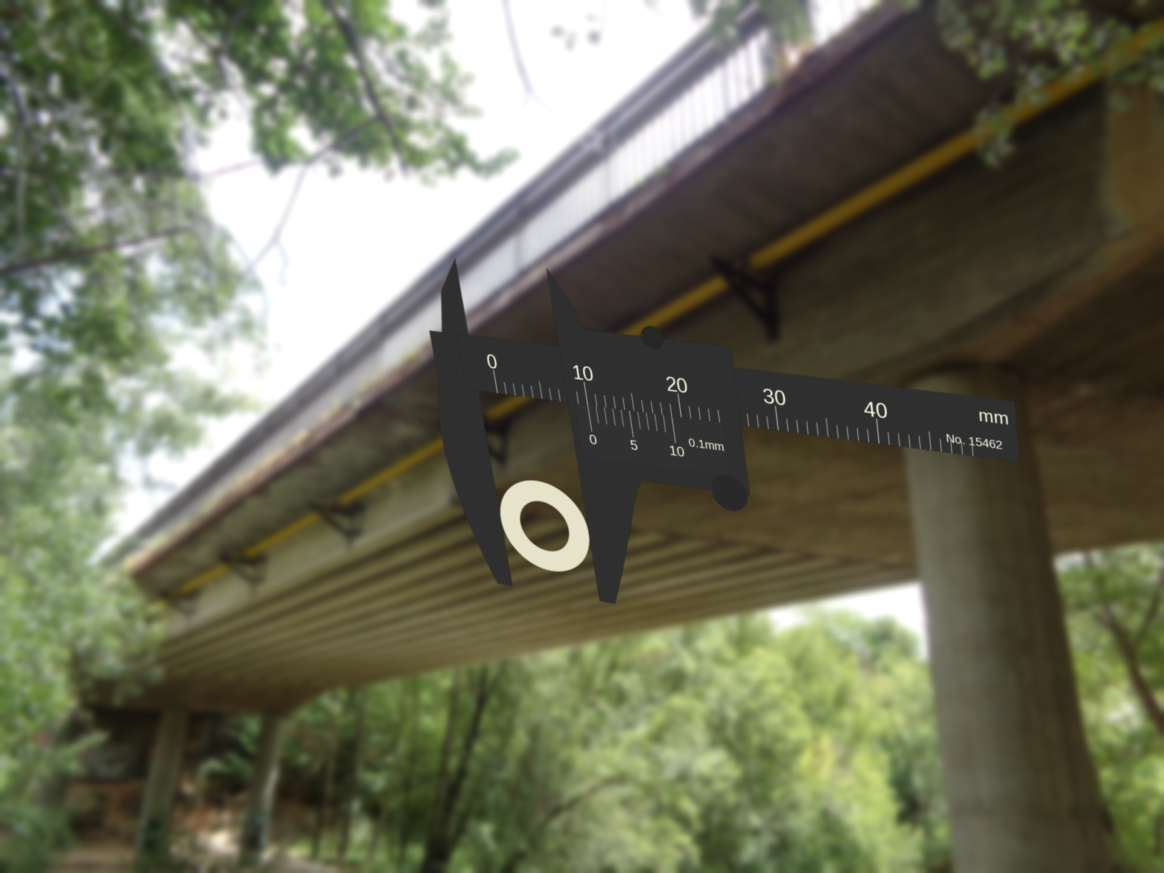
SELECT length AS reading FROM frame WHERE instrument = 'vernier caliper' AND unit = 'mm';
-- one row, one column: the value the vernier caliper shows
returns 10.0 mm
